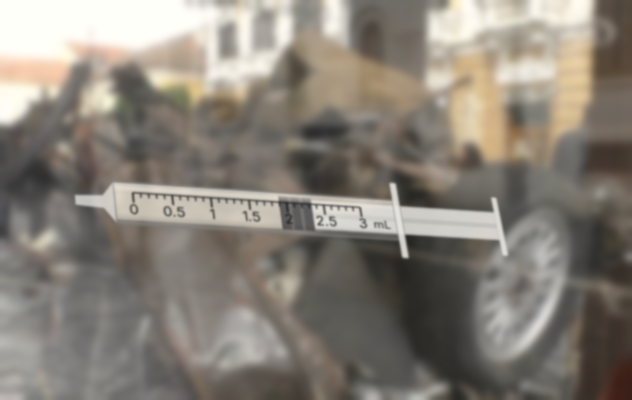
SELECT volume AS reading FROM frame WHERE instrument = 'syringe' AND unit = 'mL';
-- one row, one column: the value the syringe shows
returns 1.9 mL
